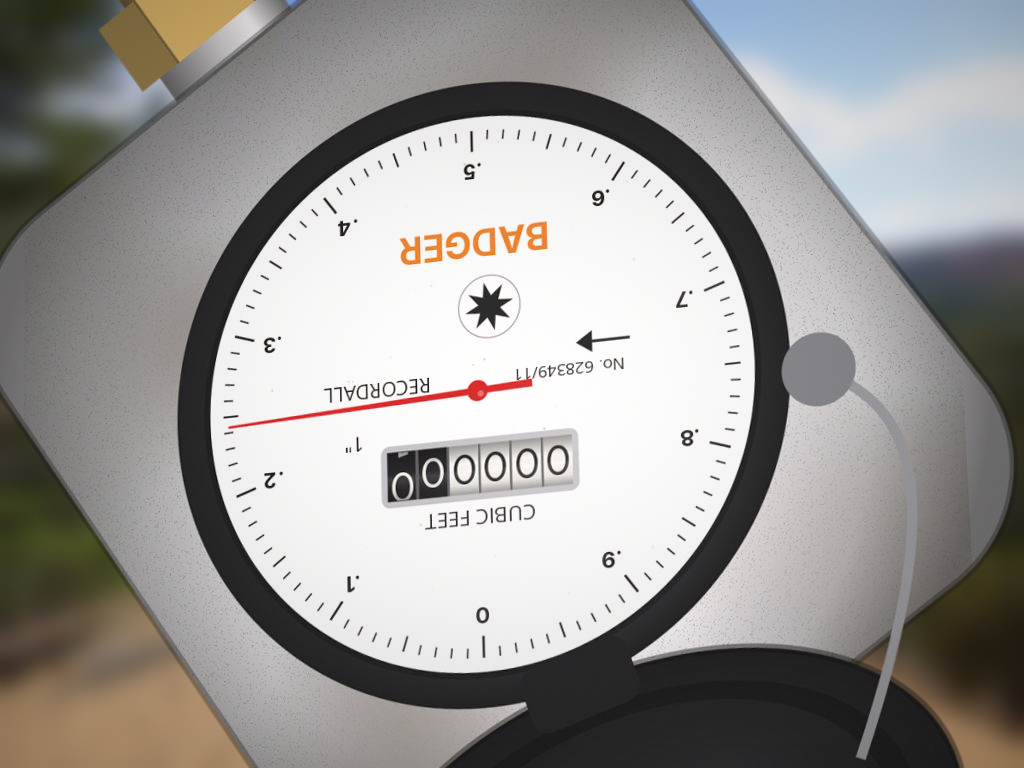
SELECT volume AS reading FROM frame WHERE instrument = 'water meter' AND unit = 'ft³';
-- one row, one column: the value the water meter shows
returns 0.24 ft³
